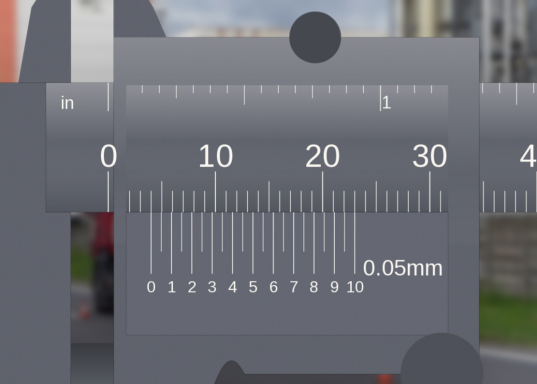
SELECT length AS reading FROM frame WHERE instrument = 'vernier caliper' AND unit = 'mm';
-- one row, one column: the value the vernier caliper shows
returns 4.0 mm
